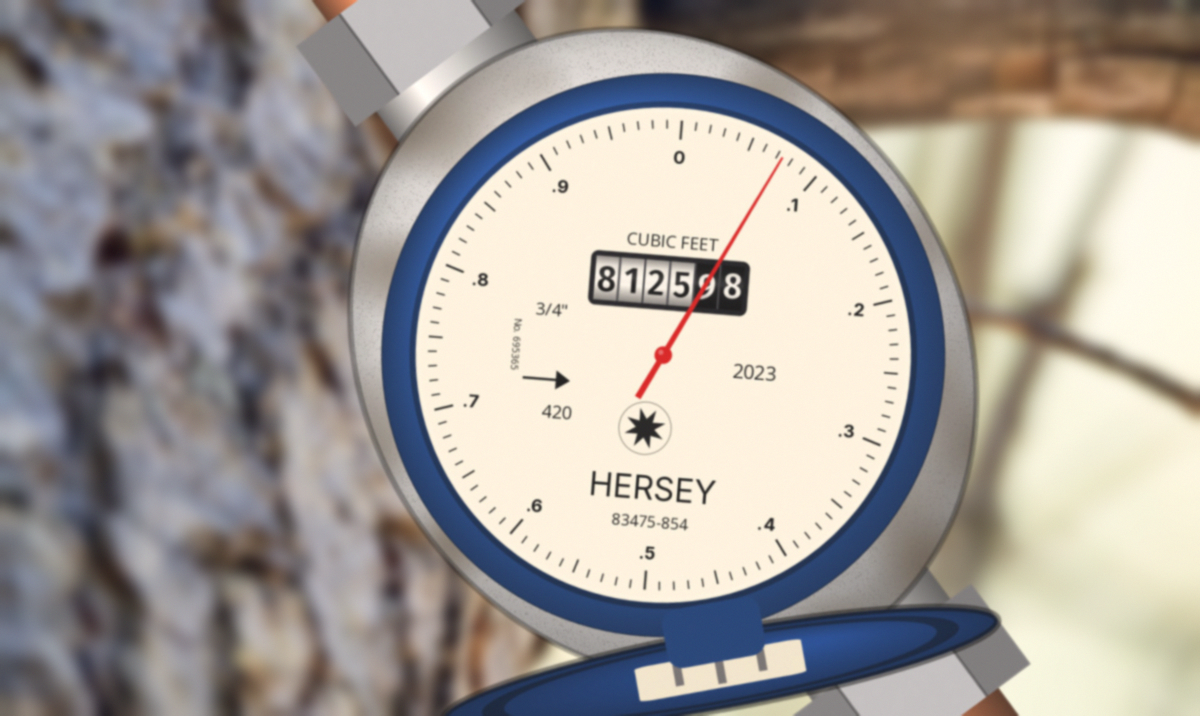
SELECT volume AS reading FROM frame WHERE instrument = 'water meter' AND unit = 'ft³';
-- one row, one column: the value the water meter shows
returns 812598.07 ft³
